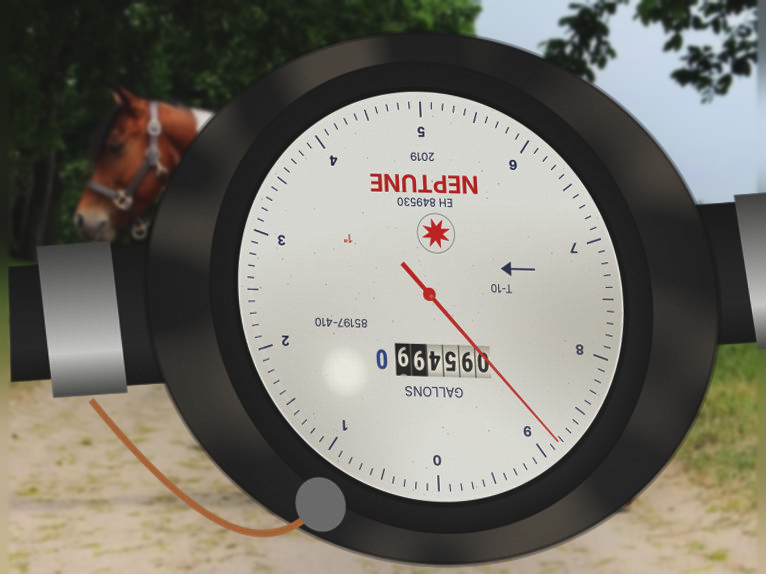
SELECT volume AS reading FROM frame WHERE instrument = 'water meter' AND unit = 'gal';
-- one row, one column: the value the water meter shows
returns 954988.8 gal
